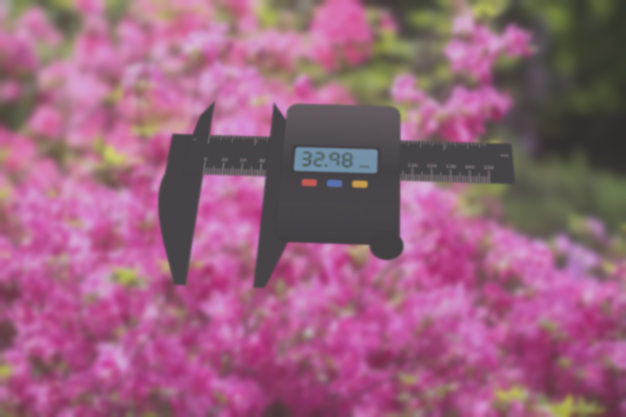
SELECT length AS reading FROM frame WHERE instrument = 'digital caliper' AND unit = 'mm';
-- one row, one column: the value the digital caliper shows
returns 32.98 mm
